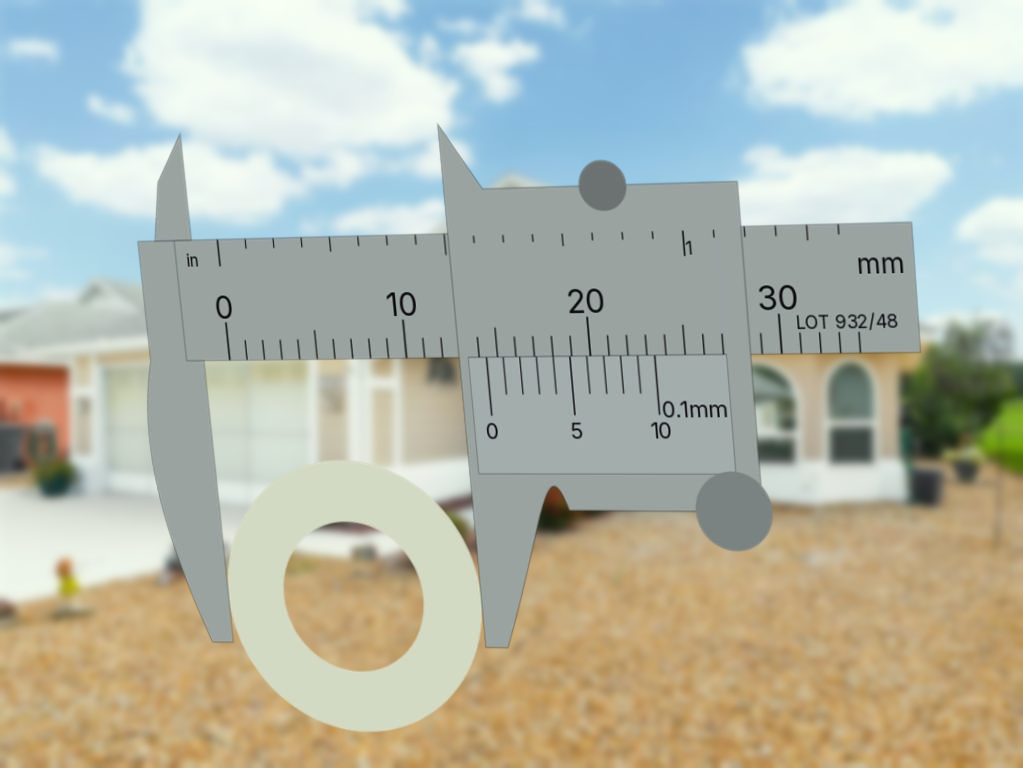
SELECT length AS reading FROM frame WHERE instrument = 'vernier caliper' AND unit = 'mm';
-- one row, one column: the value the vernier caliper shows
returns 14.4 mm
